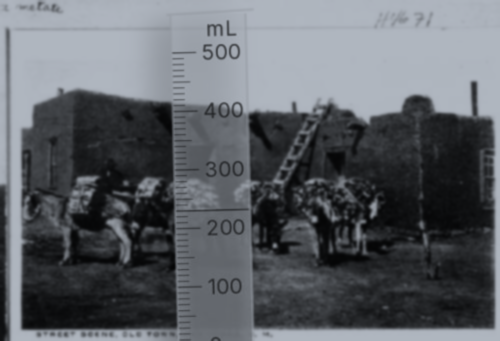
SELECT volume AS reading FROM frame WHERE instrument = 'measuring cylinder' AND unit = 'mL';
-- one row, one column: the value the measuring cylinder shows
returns 230 mL
